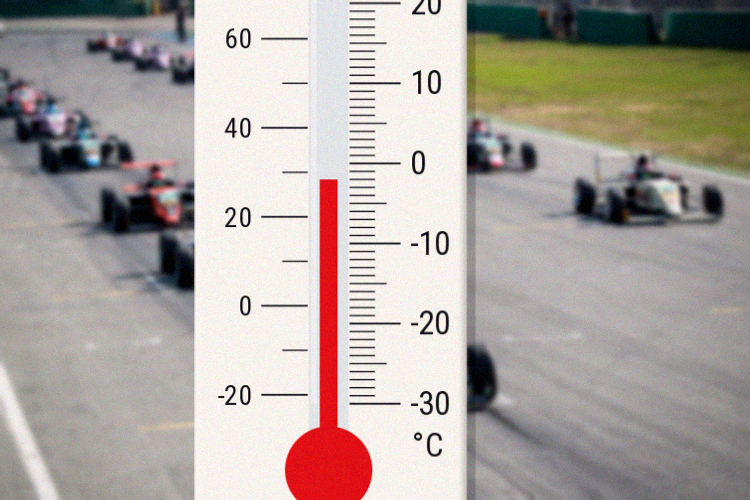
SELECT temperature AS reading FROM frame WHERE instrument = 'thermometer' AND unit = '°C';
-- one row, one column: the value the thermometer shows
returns -2 °C
